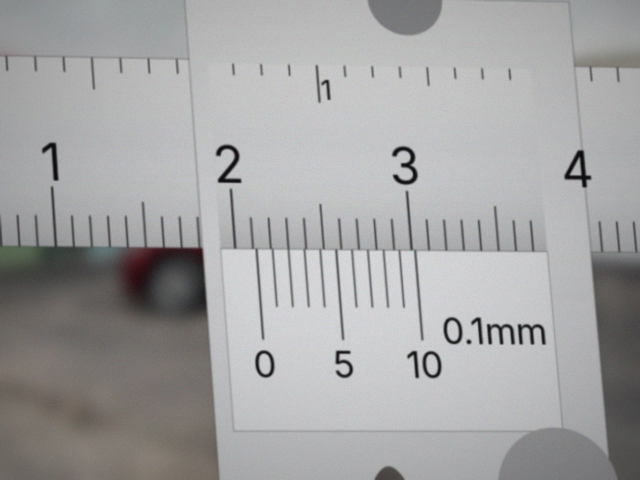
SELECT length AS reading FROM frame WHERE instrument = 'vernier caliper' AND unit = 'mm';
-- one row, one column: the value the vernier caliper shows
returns 21.2 mm
